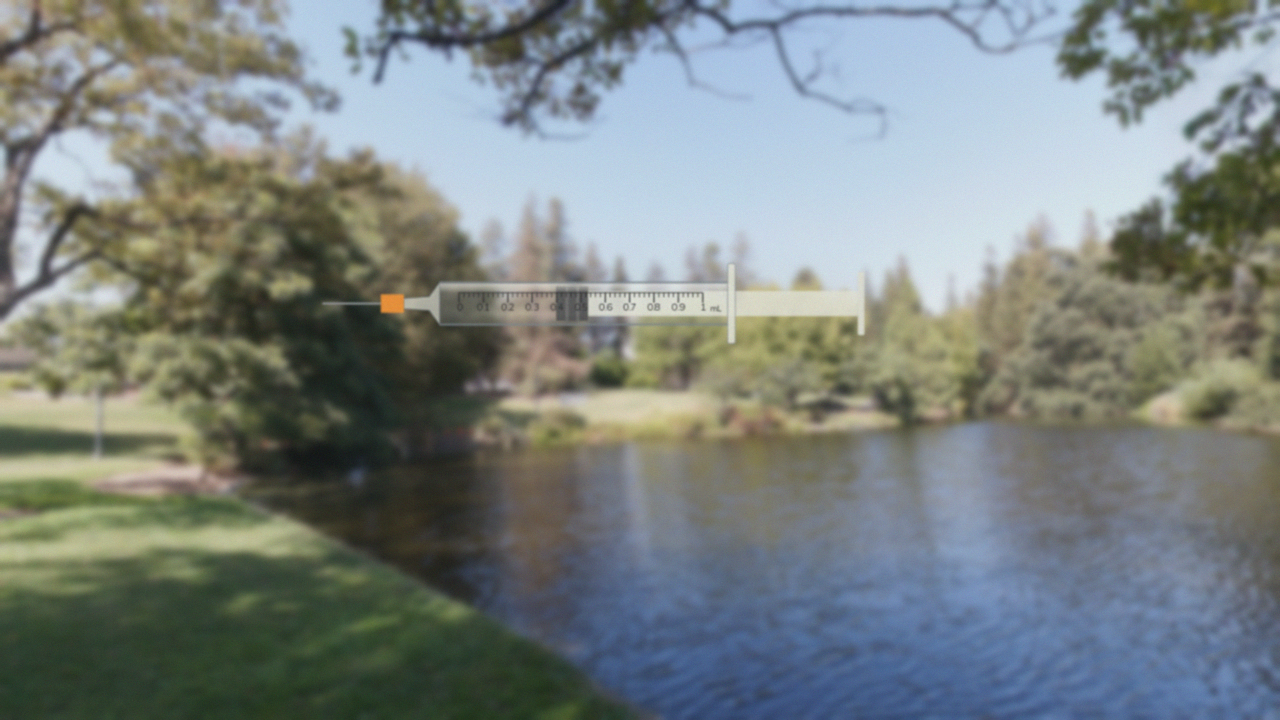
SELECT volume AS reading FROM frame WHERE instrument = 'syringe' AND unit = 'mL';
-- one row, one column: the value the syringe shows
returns 0.4 mL
